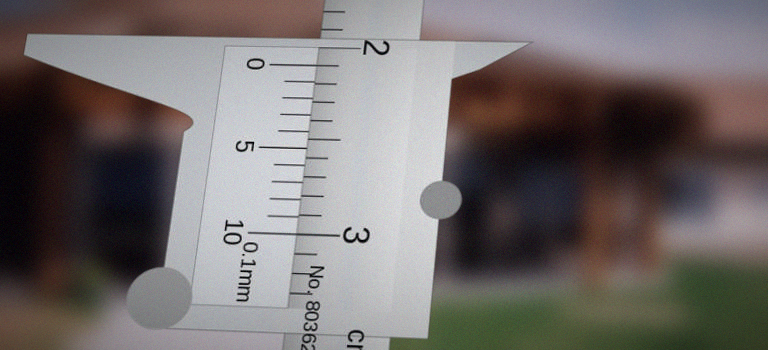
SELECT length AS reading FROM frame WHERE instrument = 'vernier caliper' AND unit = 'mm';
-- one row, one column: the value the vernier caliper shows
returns 21.0 mm
